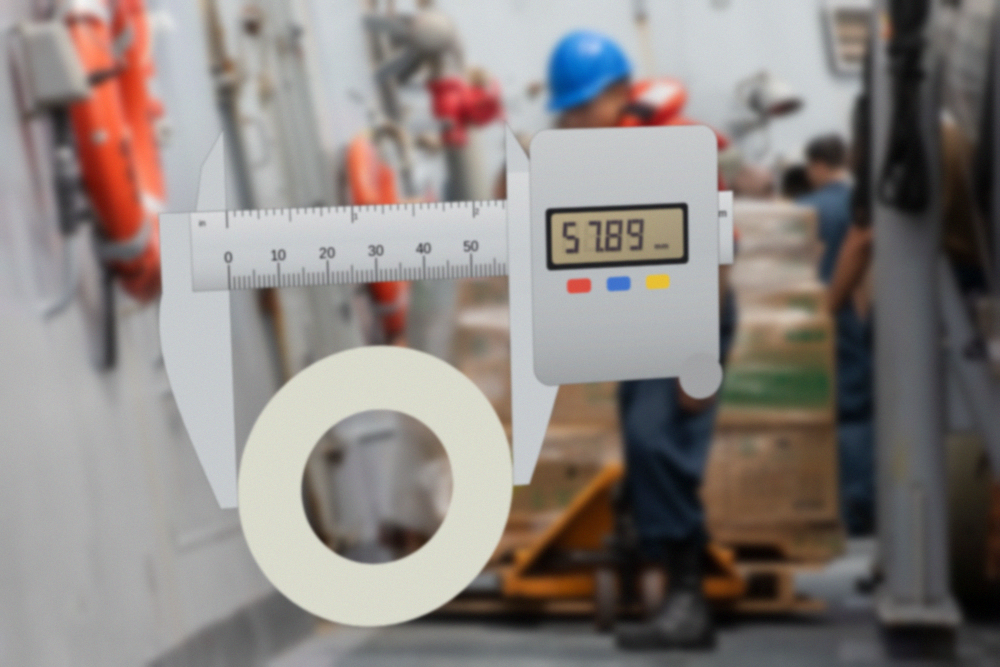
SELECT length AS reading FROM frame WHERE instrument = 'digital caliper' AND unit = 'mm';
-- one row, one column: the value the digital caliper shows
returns 57.89 mm
